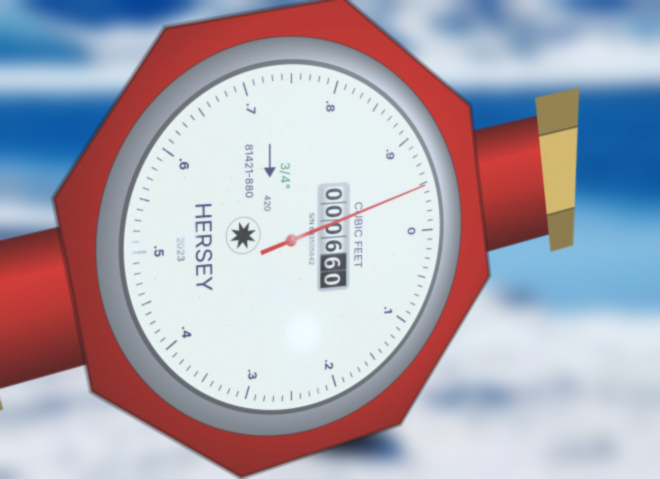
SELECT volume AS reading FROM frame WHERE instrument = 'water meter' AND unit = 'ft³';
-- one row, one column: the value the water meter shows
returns 659.95 ft³
